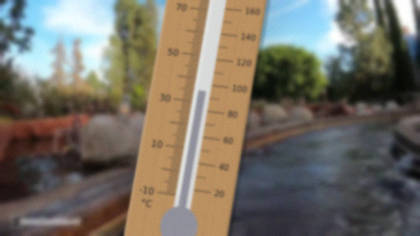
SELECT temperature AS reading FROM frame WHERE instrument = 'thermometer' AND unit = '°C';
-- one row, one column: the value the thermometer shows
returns 35 °C
